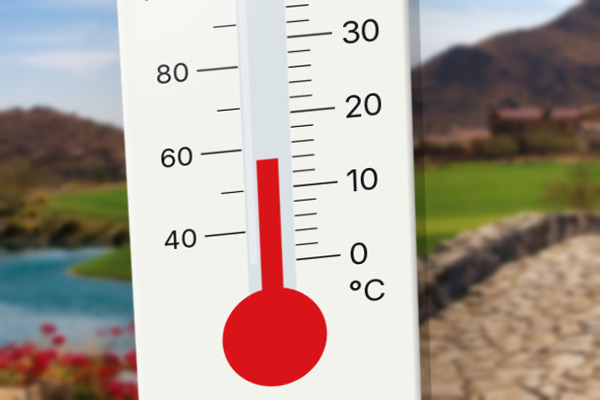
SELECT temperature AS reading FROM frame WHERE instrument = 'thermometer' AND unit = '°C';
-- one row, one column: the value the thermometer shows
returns 14 °C
